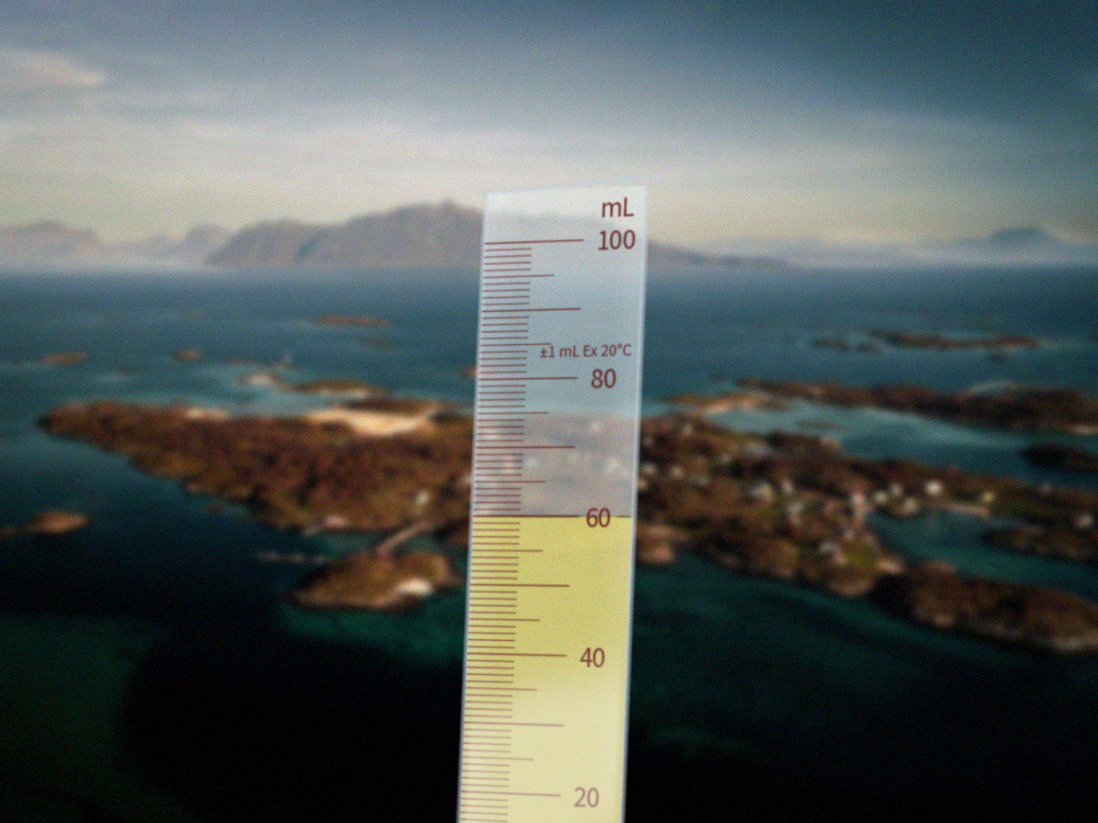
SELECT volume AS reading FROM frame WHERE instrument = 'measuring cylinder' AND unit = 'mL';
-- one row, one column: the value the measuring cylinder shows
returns 60 mL
